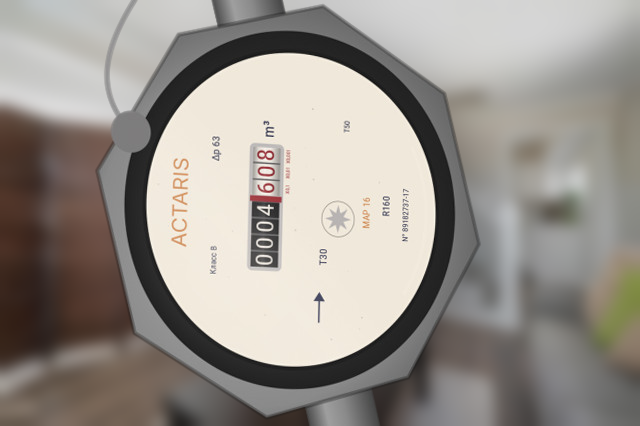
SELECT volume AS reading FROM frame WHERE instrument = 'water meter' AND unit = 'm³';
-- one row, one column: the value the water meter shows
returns 4.608 m³
